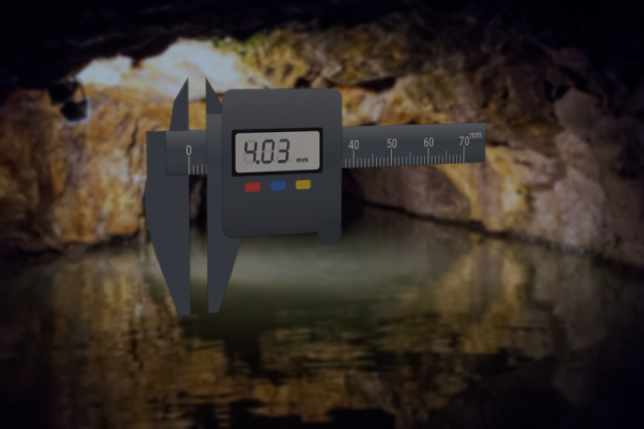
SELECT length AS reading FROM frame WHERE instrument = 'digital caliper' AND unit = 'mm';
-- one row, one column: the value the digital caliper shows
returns 4.03 mm
